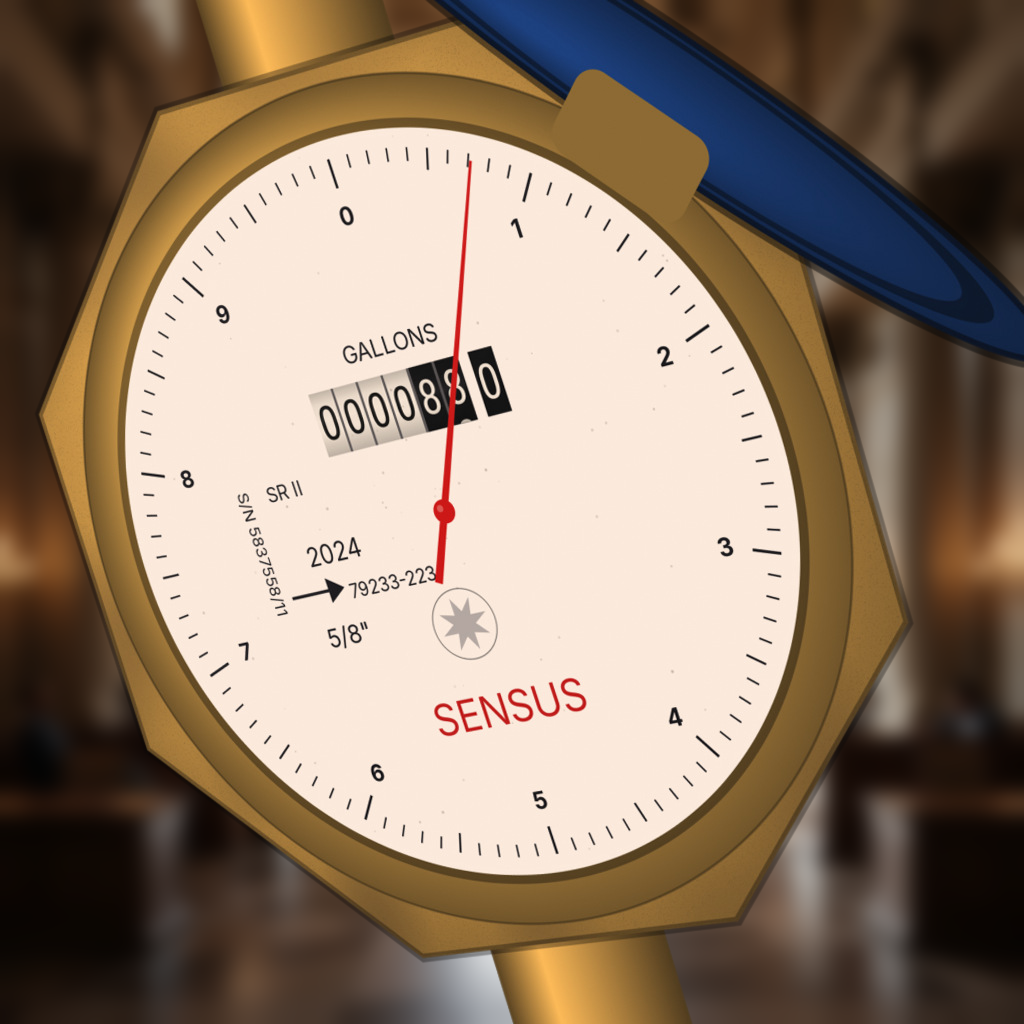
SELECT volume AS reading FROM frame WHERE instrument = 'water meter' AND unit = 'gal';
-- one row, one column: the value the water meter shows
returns 880.7 gal
